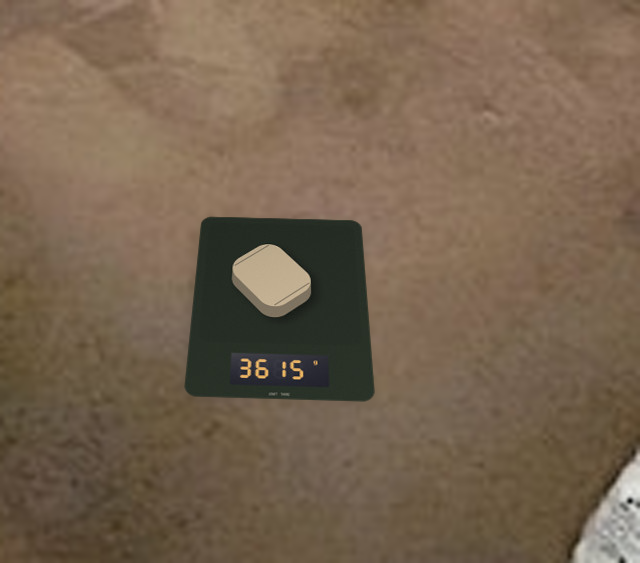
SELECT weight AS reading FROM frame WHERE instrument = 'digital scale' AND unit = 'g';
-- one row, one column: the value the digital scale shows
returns 3615 g
